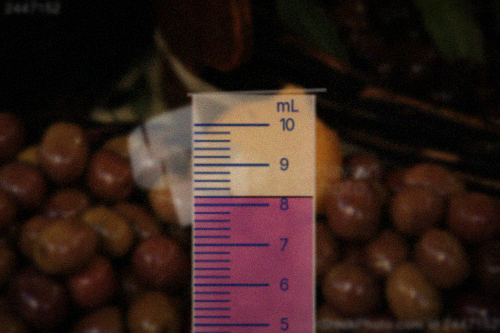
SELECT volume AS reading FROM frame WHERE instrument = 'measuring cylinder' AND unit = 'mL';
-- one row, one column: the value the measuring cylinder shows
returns 8.2 mL
